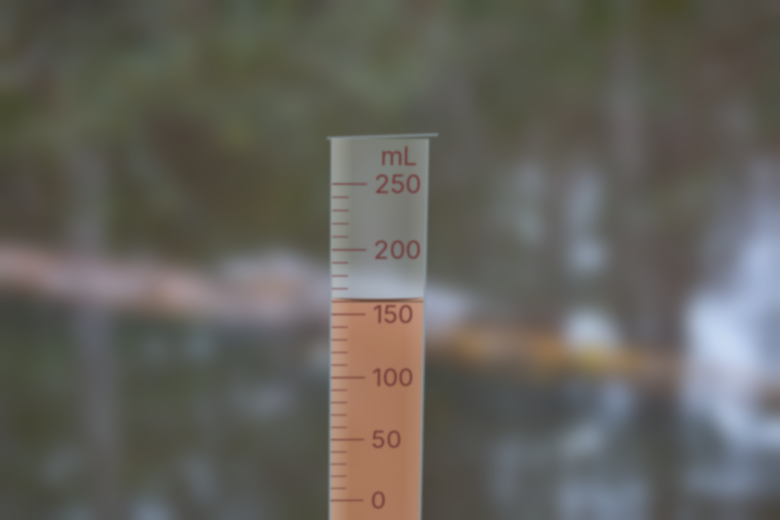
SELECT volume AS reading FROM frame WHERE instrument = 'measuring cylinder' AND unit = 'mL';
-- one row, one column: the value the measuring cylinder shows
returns 160 mL
